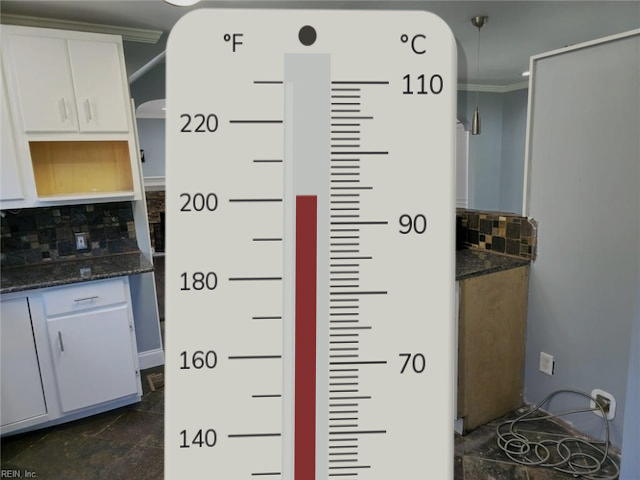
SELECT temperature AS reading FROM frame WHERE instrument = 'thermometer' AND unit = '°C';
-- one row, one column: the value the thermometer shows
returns 94 °C
